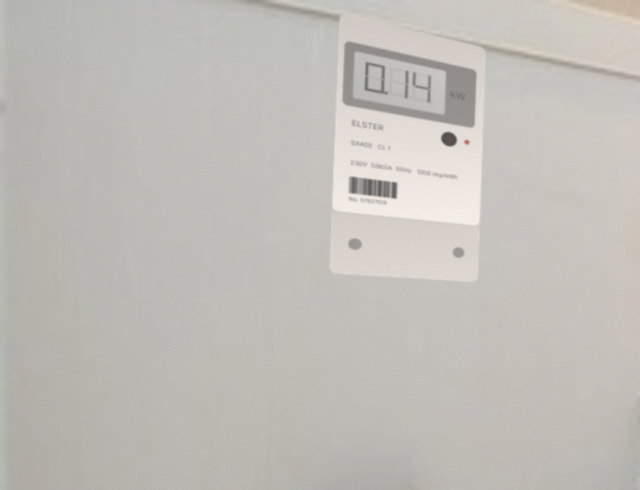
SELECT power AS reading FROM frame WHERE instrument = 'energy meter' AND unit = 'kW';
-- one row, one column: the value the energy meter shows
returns 0.14 kW
